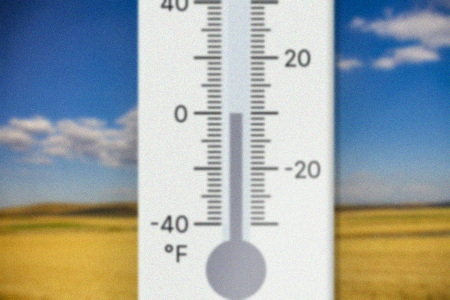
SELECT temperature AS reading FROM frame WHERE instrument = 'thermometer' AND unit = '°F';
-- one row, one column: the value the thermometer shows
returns 0 °F
